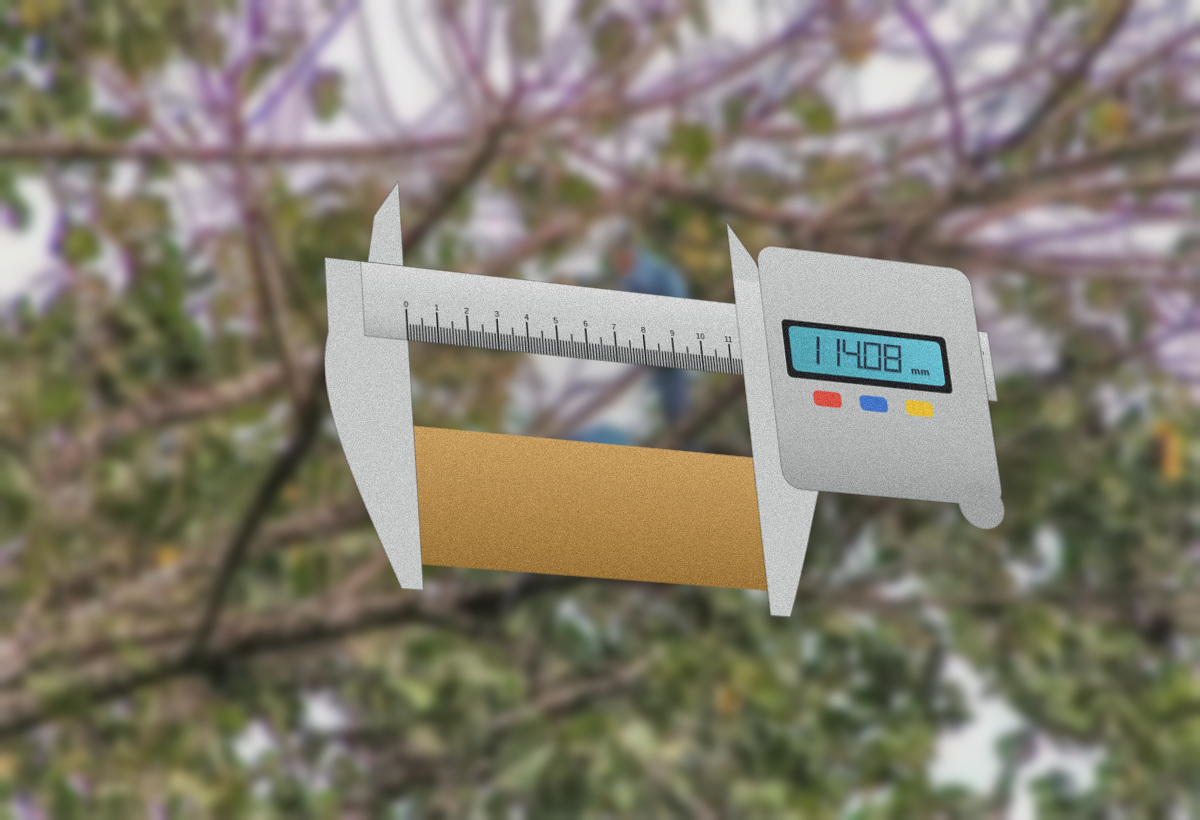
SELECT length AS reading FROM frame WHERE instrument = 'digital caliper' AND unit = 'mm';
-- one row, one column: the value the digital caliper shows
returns 114.08 mm
